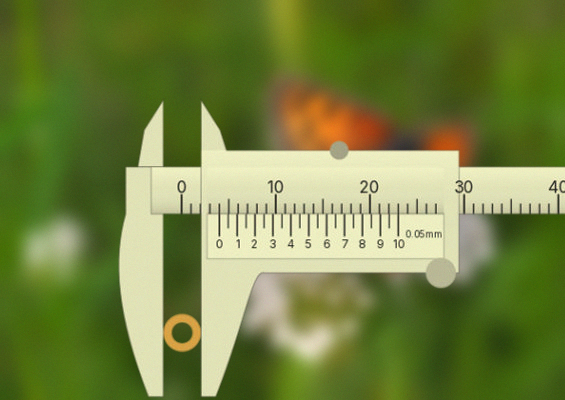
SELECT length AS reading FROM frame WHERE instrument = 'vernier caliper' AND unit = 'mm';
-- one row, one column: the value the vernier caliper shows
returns 4.0 mm
